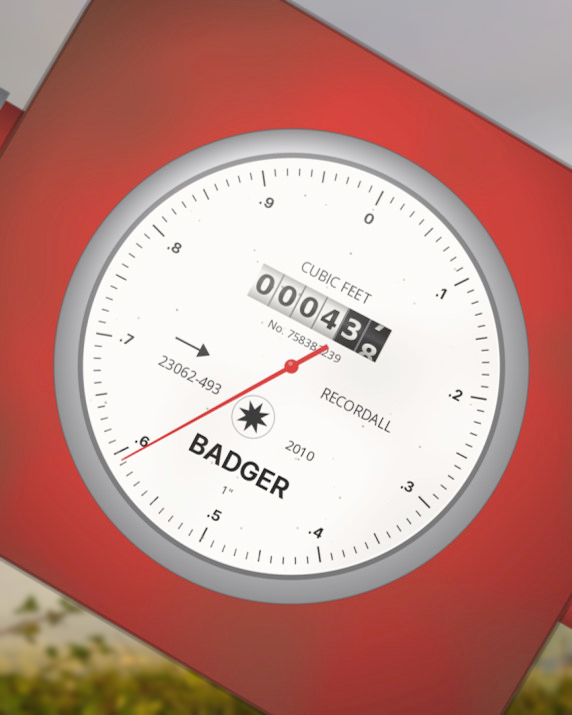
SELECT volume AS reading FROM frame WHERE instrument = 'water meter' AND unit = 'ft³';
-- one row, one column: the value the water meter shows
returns 437.59 ft³
